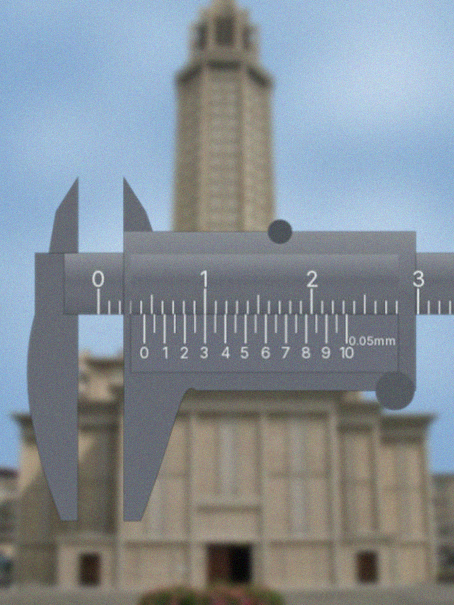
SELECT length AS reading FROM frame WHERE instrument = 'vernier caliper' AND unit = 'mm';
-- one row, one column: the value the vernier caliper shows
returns 4.3 mm
